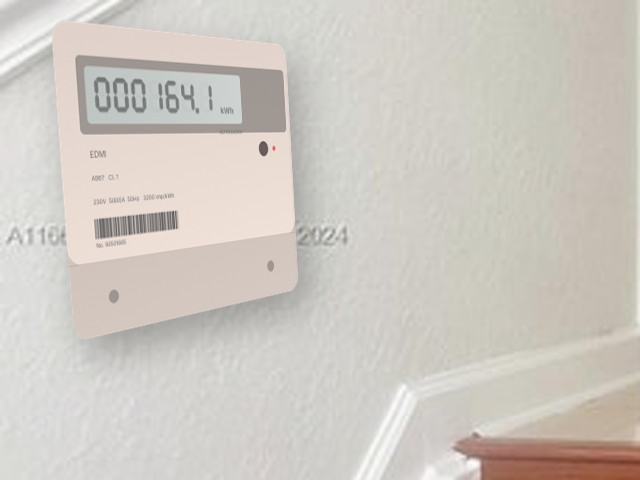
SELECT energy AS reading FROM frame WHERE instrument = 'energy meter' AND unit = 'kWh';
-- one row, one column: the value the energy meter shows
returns 164.1 kWh
